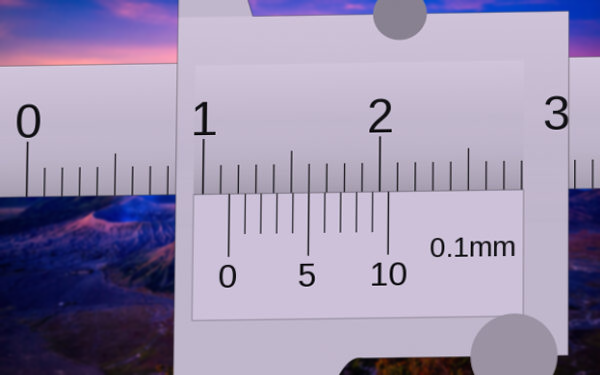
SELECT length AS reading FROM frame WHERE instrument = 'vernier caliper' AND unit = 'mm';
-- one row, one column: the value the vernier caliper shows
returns 11.5 mm
